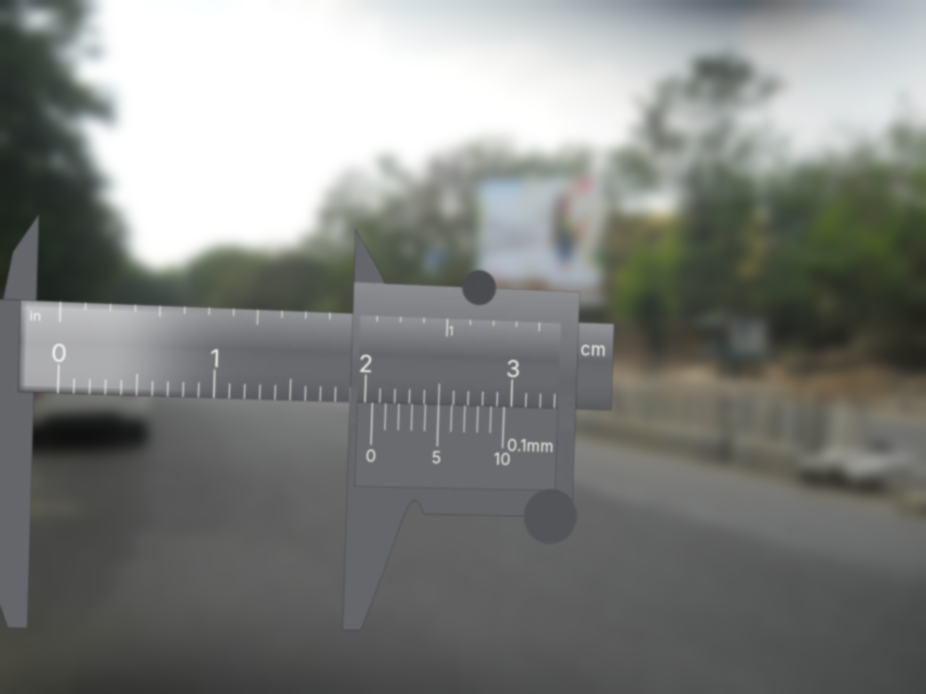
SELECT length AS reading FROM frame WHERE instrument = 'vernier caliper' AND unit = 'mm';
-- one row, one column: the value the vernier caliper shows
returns 20.5 mm
